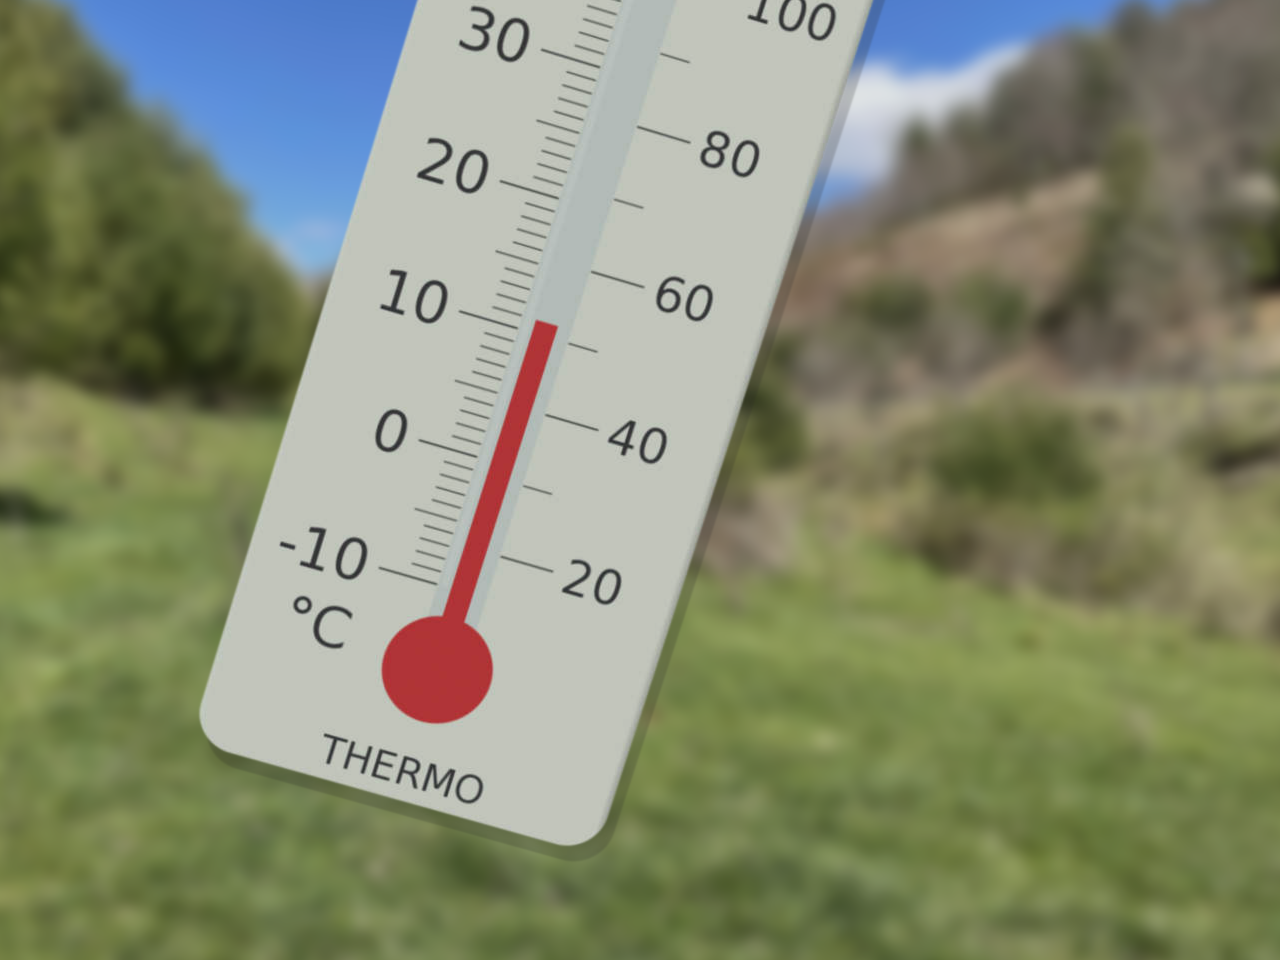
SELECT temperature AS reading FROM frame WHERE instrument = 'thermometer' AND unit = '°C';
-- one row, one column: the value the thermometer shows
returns 11 °C
